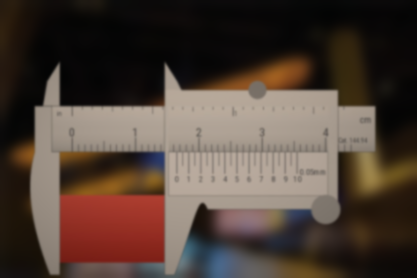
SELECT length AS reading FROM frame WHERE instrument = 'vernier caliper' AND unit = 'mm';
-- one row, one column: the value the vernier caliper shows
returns 16.5 mm
